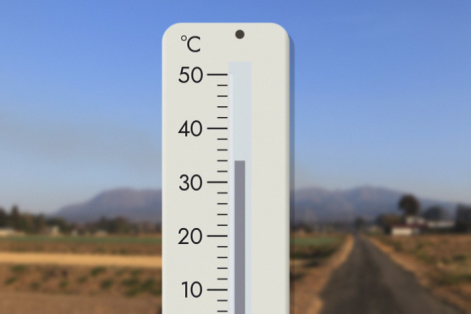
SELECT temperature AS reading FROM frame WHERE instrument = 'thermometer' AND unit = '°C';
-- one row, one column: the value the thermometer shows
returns 34 °C
